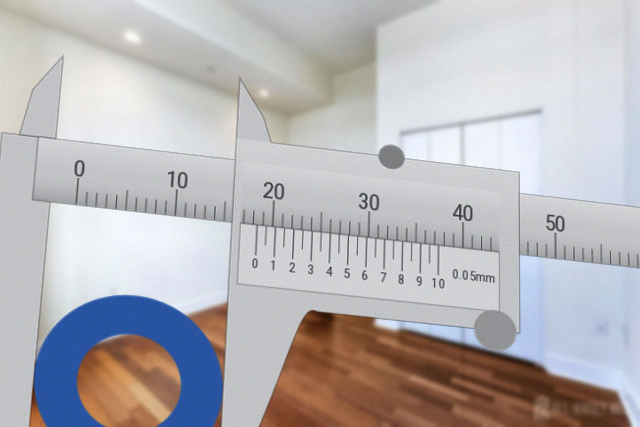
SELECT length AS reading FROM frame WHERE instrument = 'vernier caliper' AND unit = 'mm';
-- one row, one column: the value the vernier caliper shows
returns 18.4 mm
